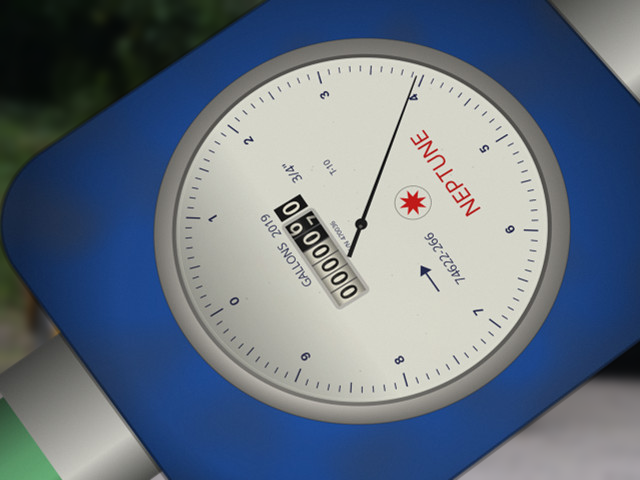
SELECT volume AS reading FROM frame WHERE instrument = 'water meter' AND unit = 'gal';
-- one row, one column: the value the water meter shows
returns 63.9 gal
